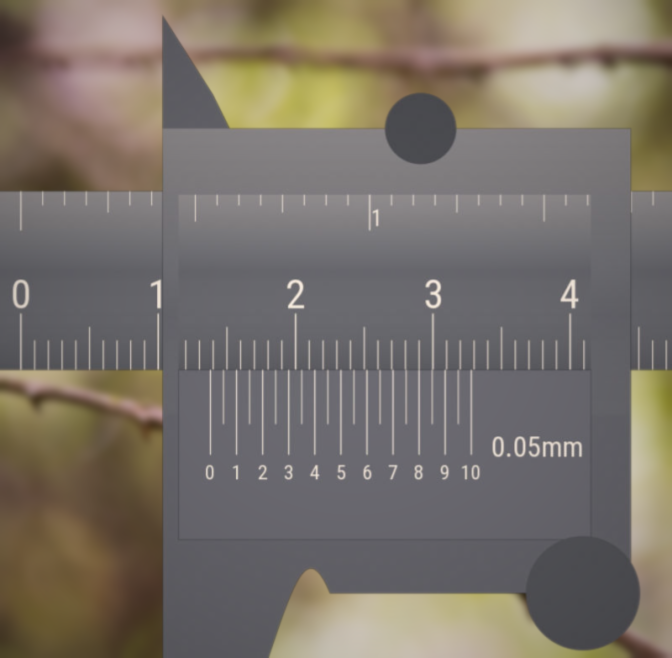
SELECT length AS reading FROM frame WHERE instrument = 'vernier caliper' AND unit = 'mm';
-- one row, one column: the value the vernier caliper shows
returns 13.8 mm
